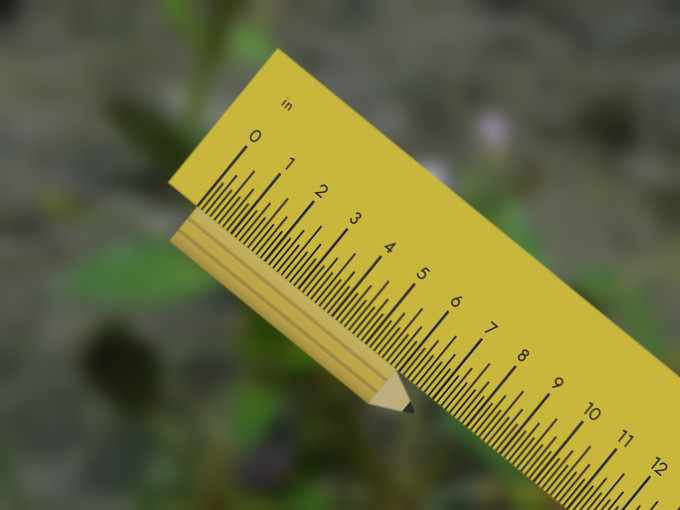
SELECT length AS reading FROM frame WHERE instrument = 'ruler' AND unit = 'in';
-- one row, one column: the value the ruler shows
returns 6.875 in
